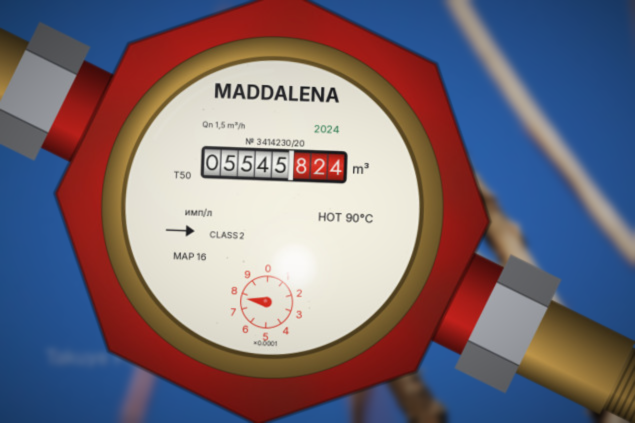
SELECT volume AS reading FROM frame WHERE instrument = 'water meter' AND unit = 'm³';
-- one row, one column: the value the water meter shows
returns 5545.8247 m³
